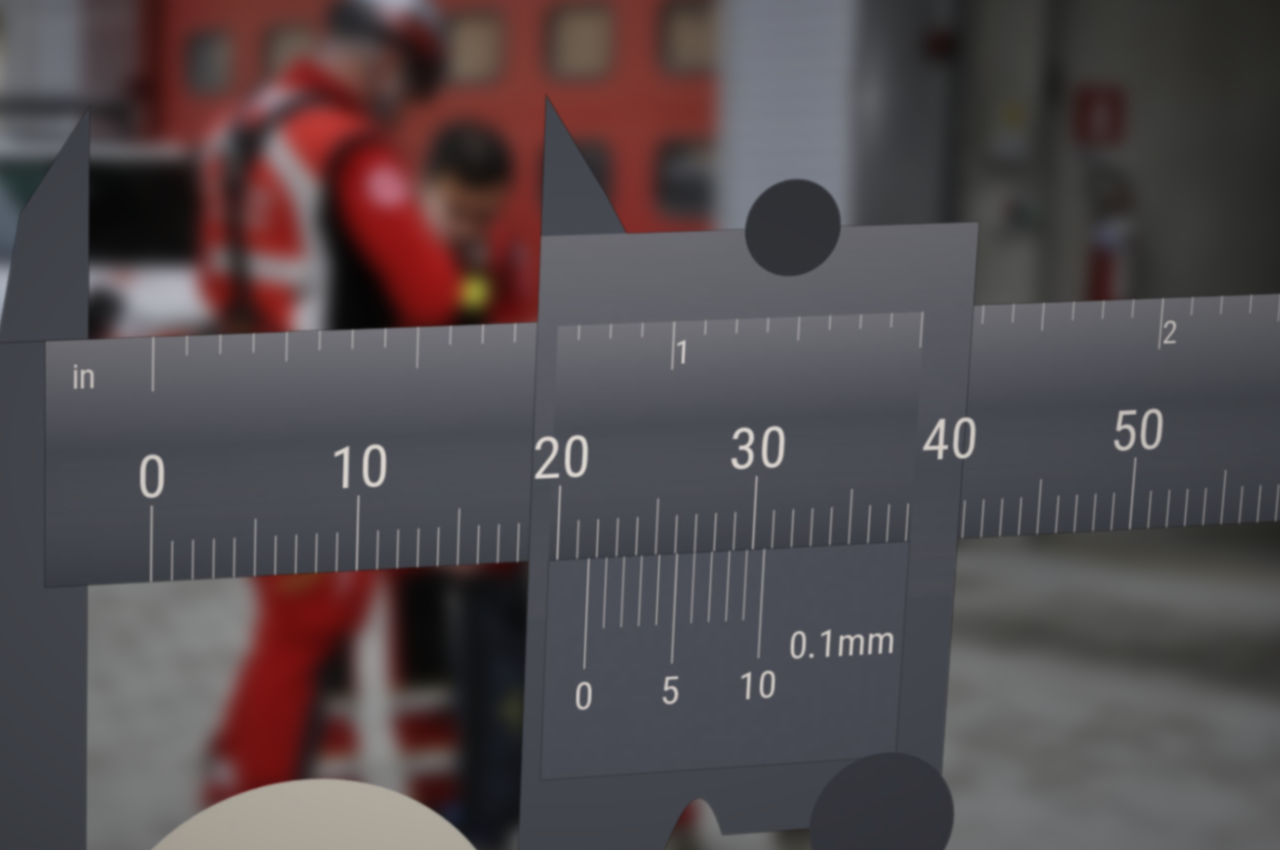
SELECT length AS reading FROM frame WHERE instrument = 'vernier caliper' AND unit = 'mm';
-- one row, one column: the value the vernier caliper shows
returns 21.6 mm
